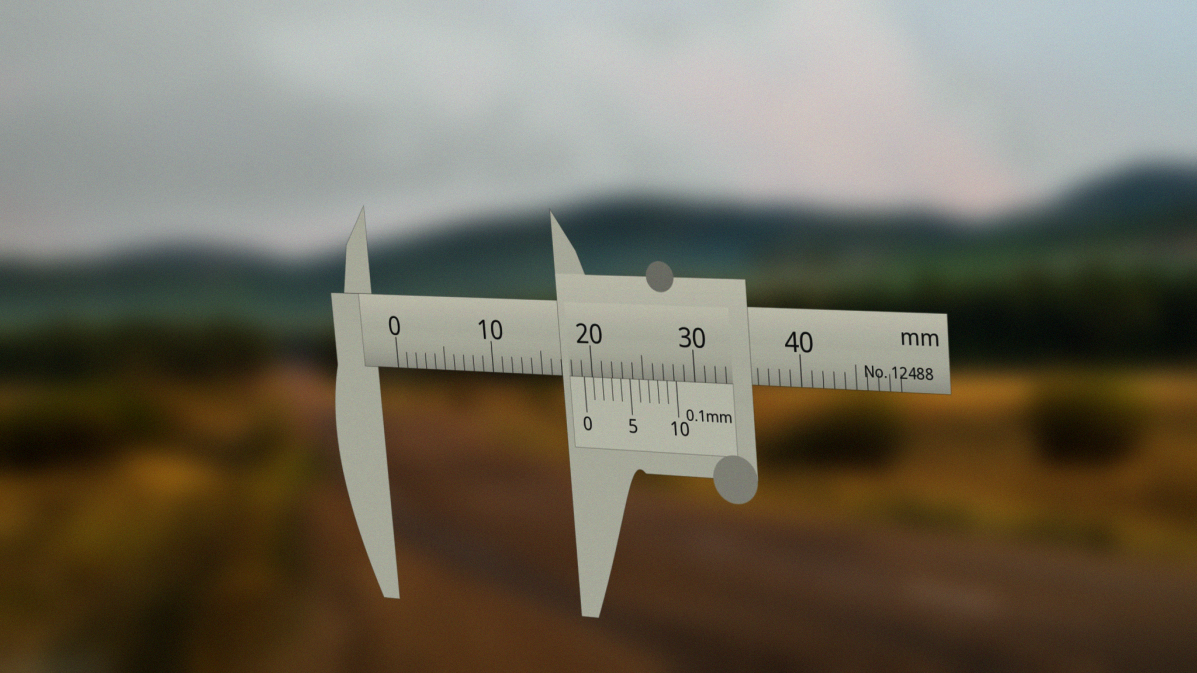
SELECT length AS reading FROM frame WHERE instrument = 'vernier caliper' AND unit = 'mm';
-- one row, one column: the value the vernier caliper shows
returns 19.2 mm
